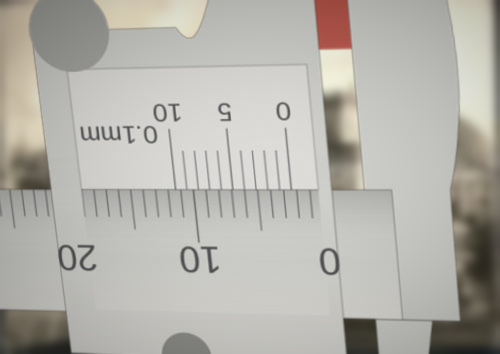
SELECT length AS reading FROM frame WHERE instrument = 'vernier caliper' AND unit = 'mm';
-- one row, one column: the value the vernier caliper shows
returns 2.4 mm
